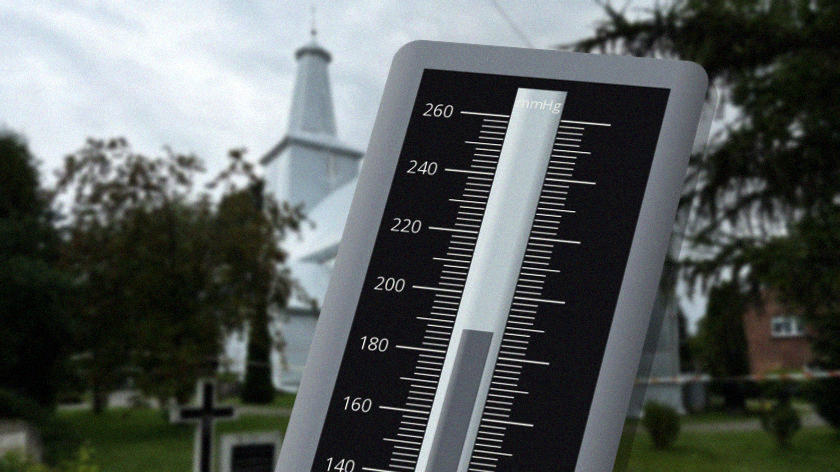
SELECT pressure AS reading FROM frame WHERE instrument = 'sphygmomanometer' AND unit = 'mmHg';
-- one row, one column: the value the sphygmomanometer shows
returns 188 mmHg
